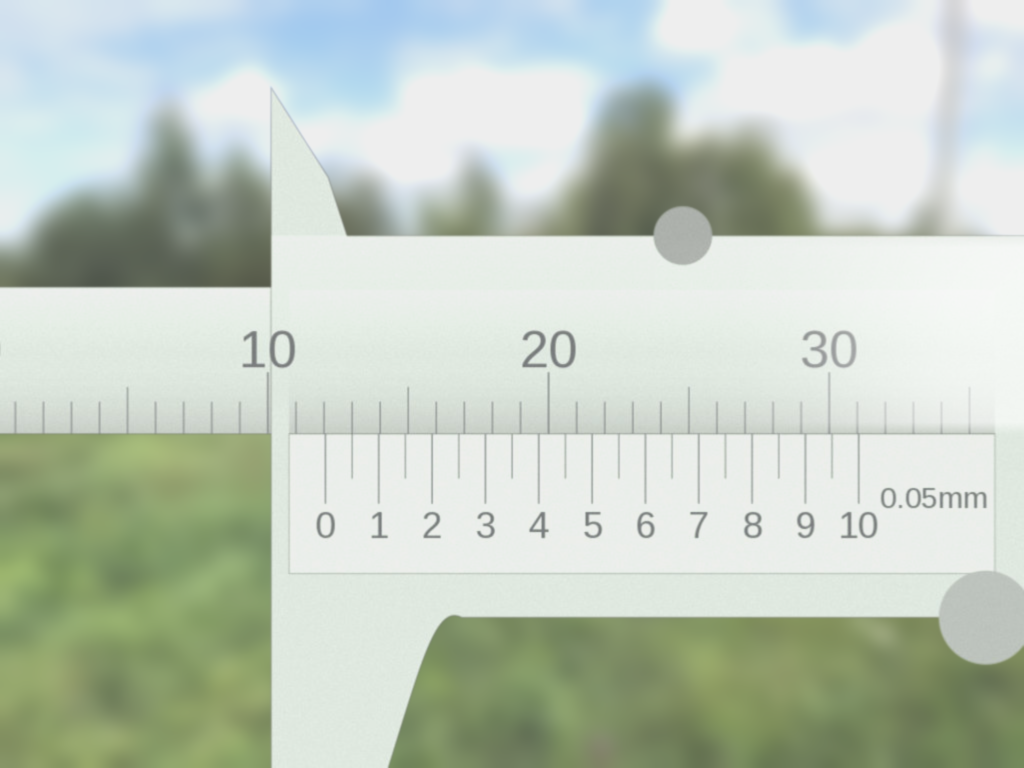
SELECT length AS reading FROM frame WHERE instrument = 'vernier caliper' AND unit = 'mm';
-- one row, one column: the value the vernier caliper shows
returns 12.05 mm
